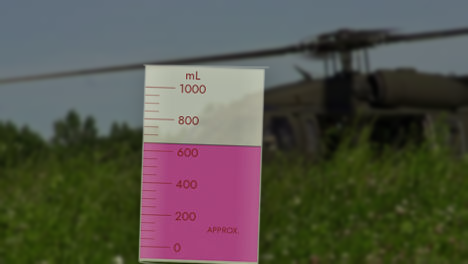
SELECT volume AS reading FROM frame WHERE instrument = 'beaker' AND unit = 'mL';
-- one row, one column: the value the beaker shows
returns 650 mL
